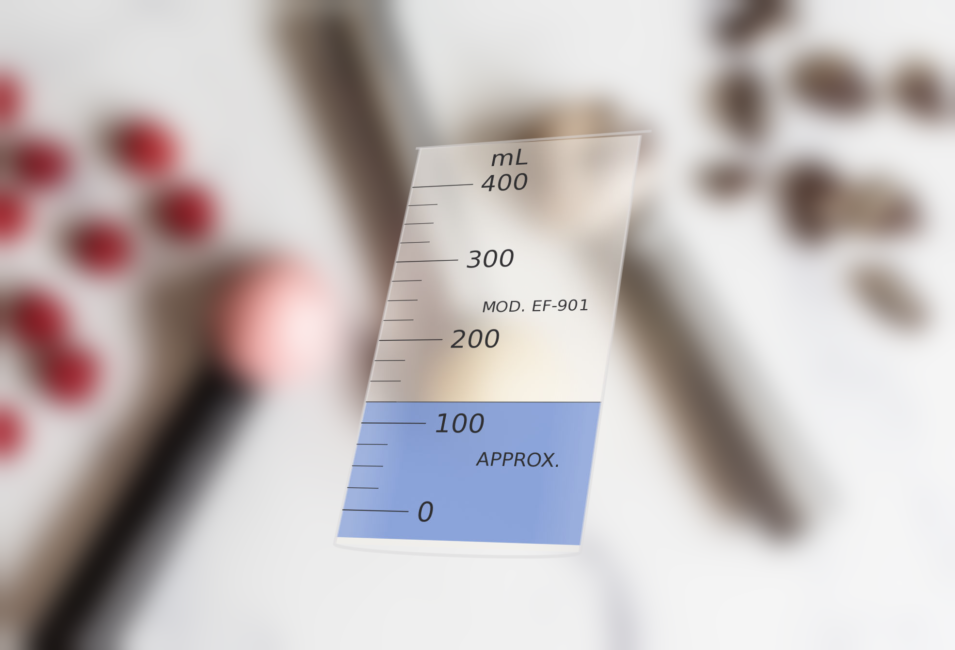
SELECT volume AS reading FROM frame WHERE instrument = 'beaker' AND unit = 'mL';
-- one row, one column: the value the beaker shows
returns 125 mL
